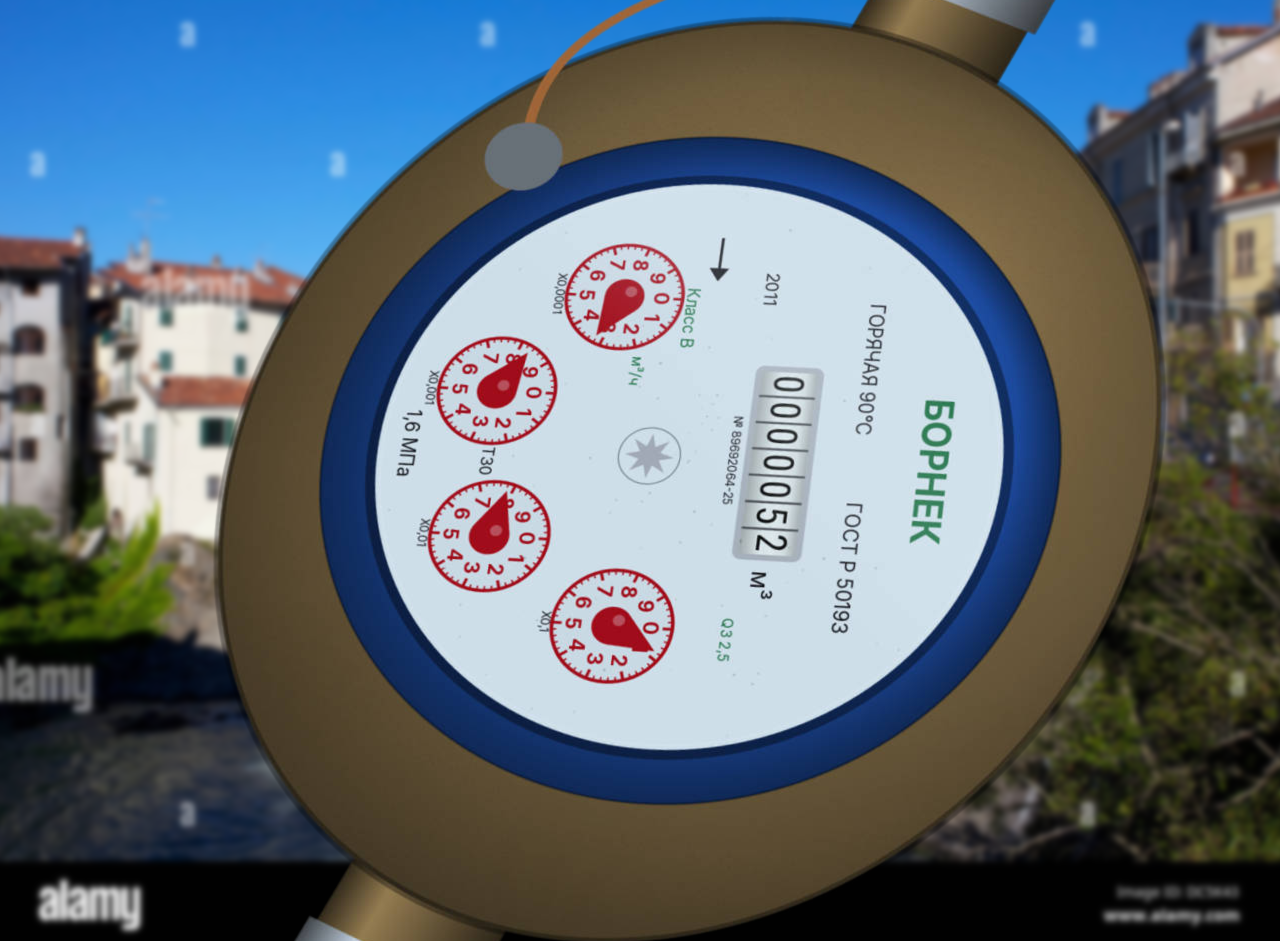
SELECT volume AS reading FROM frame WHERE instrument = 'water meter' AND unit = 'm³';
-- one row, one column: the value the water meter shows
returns 52.0783 m³
